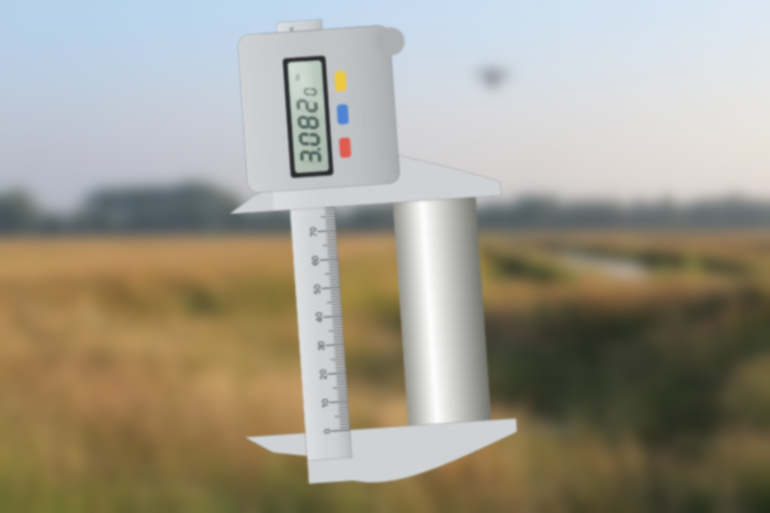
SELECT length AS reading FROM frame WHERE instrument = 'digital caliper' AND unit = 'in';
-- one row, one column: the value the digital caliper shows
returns 3.0820 in
